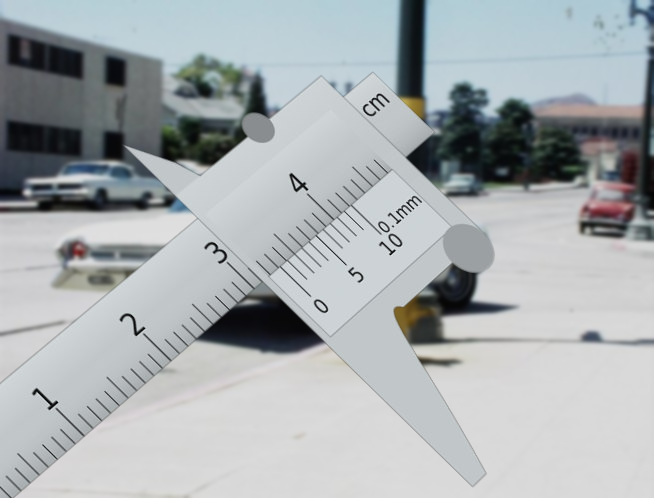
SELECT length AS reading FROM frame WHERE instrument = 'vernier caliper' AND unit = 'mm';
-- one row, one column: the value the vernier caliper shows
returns 33.2 mm
